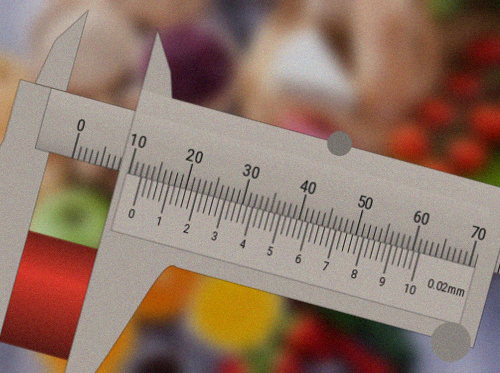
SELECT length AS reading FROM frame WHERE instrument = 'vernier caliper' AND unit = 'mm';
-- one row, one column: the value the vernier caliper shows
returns 12.2 mm
